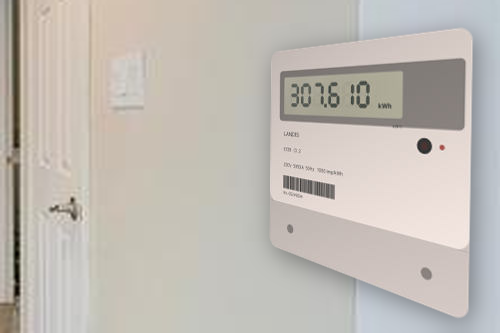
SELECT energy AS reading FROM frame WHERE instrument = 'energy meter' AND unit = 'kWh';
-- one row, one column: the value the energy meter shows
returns 307.610 kWh
